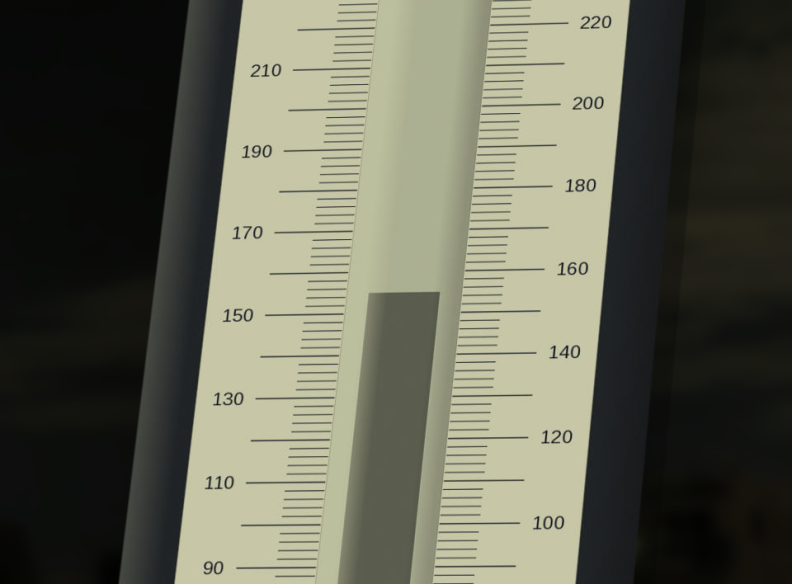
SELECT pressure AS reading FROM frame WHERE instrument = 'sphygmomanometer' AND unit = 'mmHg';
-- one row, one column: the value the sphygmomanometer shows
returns 155 mmHg
